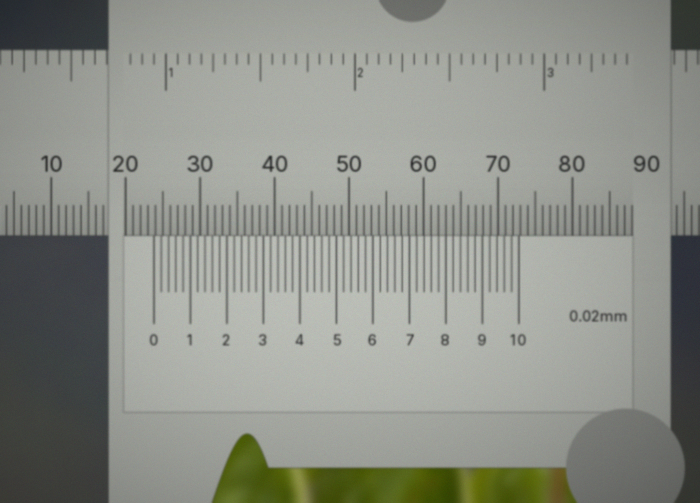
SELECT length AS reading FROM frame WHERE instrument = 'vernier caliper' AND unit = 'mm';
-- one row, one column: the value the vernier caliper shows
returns 23.8 mm
